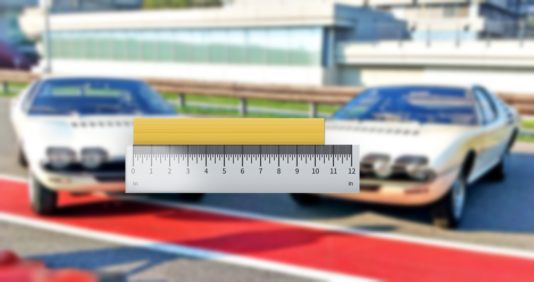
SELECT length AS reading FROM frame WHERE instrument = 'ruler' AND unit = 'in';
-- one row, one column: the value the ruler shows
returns 10.5 in
